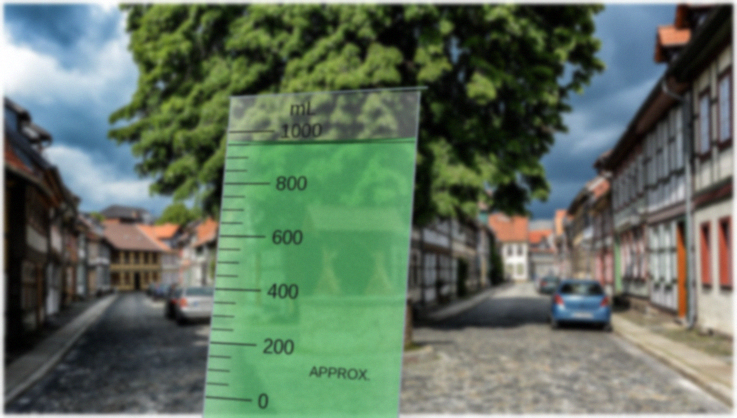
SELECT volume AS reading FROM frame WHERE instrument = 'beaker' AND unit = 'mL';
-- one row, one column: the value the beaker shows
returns 950 mL
